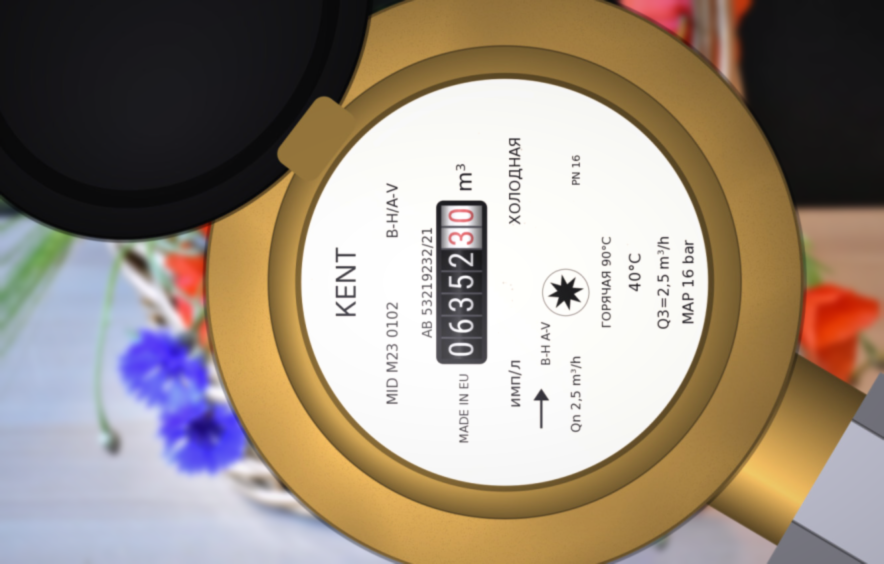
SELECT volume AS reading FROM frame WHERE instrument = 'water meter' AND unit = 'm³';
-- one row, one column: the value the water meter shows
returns 6352.30 m³
